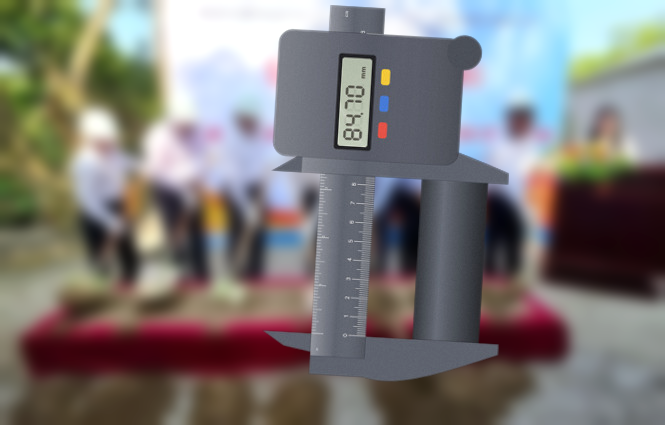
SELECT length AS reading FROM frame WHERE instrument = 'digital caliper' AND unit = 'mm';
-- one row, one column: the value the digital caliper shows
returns 84.70 mm
